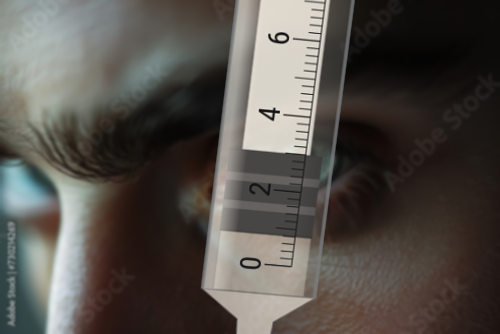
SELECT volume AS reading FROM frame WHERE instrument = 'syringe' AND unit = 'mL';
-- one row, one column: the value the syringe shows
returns 0.8 mL
